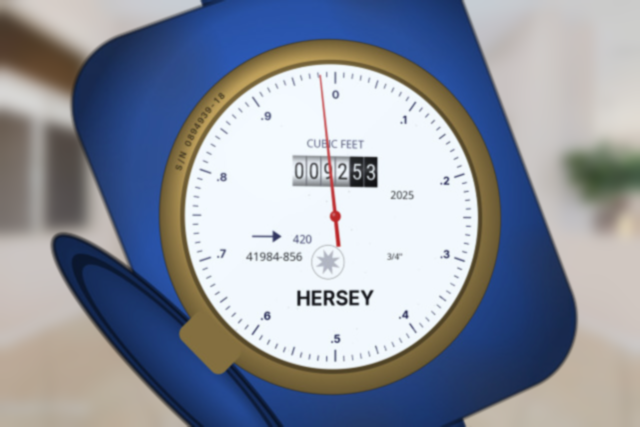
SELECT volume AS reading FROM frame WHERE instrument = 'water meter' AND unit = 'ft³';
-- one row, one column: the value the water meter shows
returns 9252.98 ft³
